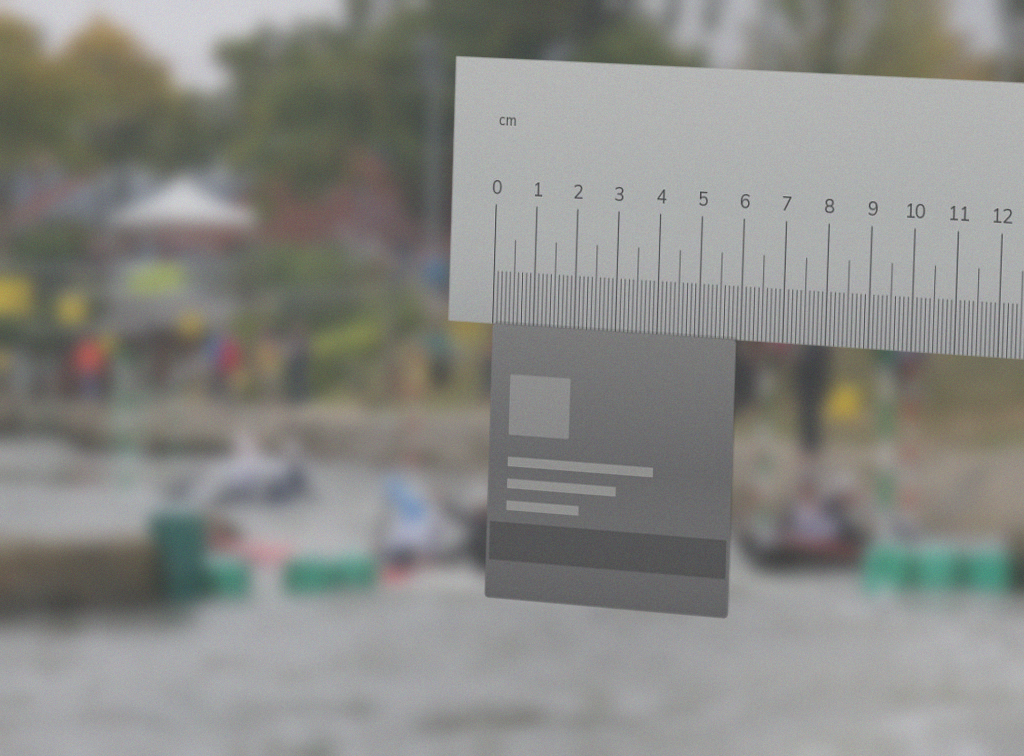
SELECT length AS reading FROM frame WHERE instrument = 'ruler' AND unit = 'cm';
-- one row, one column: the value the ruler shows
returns 5.9 cm
